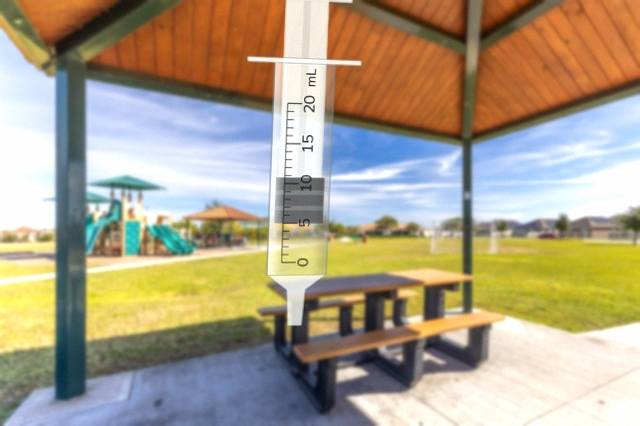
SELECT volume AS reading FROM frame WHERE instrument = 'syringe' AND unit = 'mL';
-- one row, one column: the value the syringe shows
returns 5 mL
